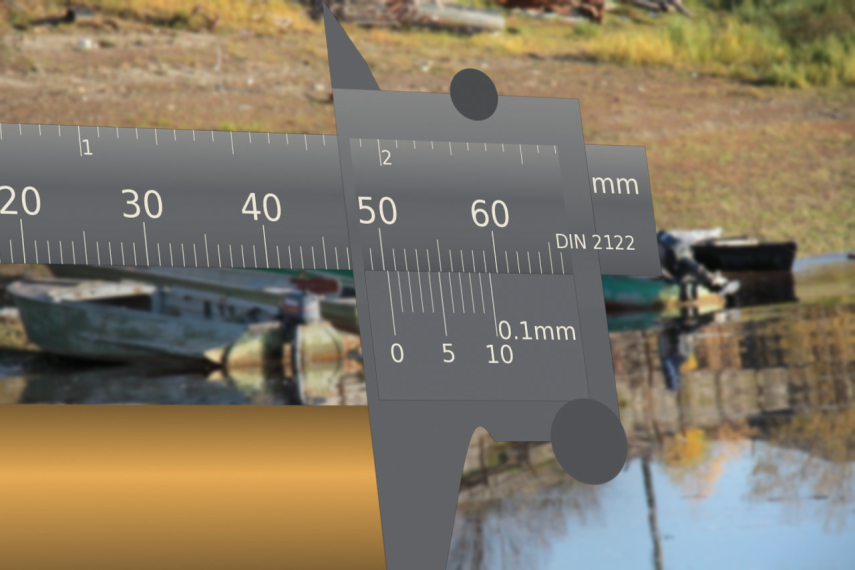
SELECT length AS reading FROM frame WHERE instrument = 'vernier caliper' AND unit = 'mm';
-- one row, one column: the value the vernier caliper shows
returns 50.3 mm
